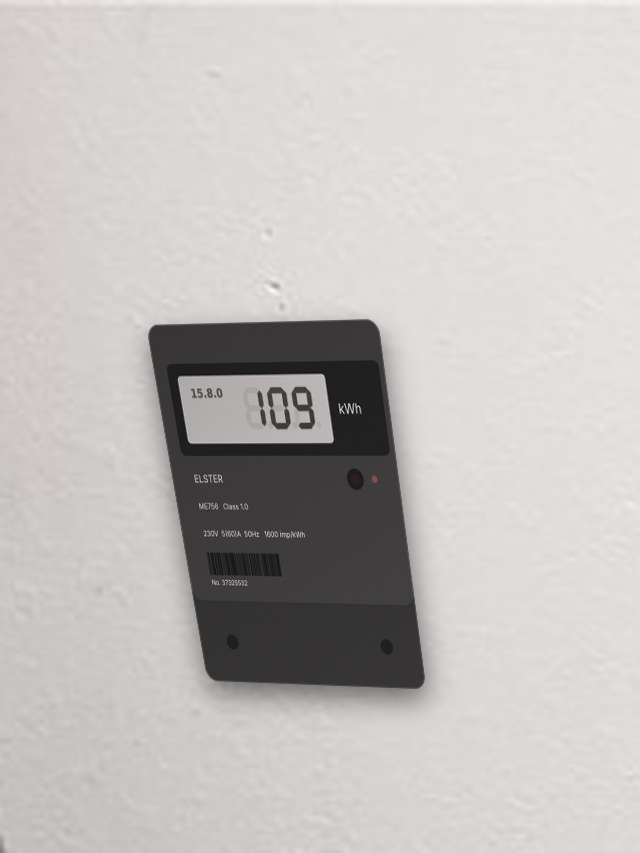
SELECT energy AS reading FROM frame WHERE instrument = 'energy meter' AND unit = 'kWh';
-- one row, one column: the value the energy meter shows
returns 109 kWh
